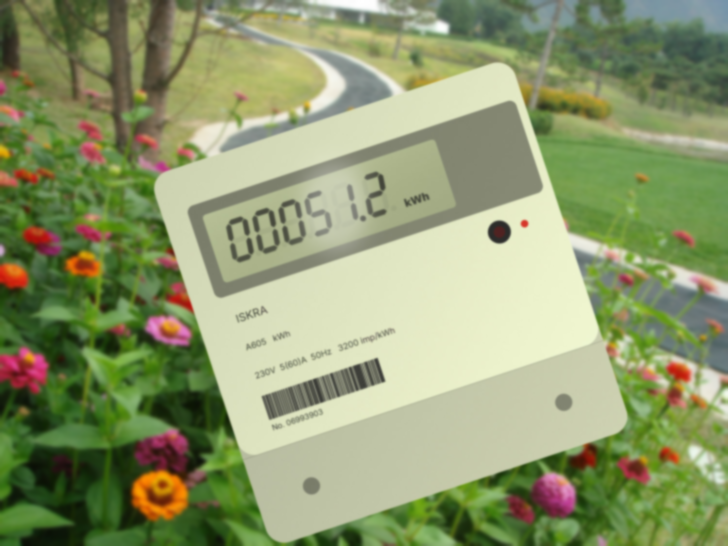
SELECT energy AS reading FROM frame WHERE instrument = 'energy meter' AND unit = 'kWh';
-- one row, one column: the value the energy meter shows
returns 51.2 kWh
